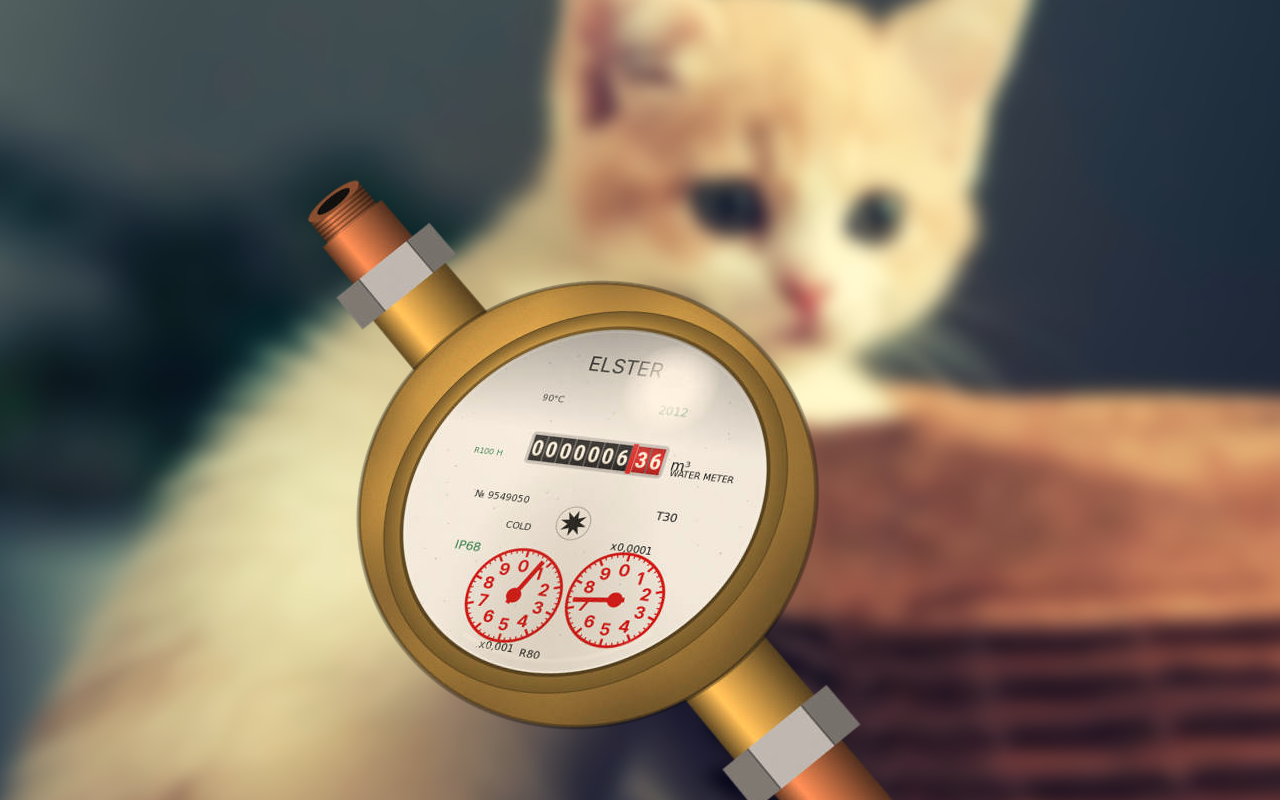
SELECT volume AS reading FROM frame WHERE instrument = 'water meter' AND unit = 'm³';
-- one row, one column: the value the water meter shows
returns 6.3607 m³
